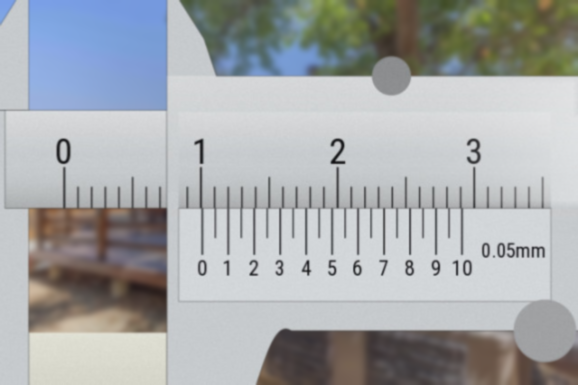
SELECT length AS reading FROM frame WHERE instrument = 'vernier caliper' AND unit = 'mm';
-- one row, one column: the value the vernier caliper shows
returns 10.1 mm
